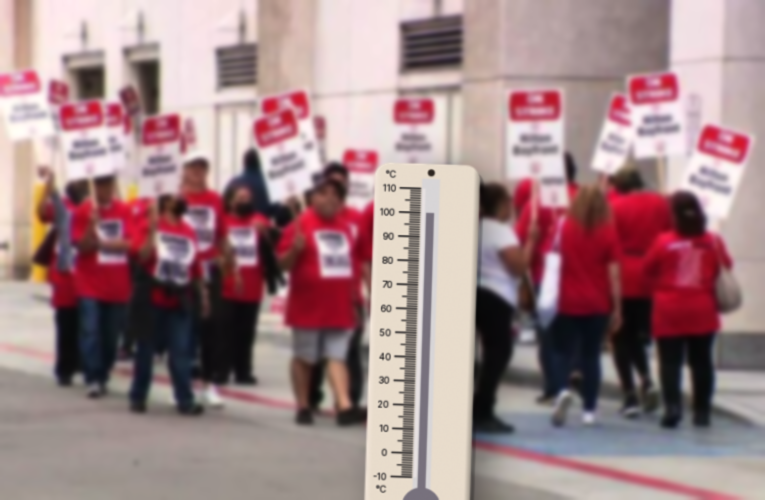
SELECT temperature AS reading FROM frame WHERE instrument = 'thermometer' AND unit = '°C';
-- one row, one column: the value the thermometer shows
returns 100 °C
